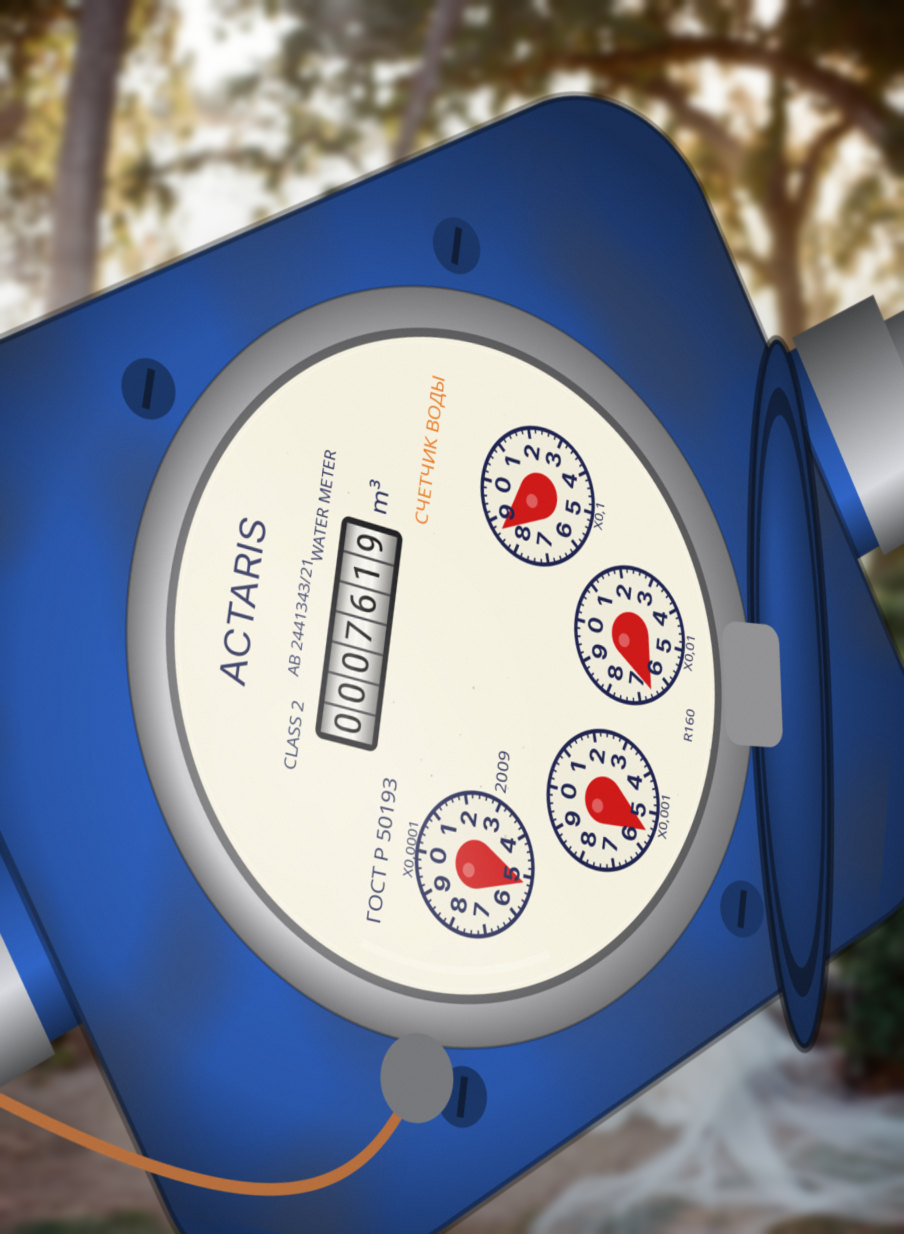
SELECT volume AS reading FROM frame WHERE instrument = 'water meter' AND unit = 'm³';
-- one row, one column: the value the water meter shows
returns 7619.8655 m³
